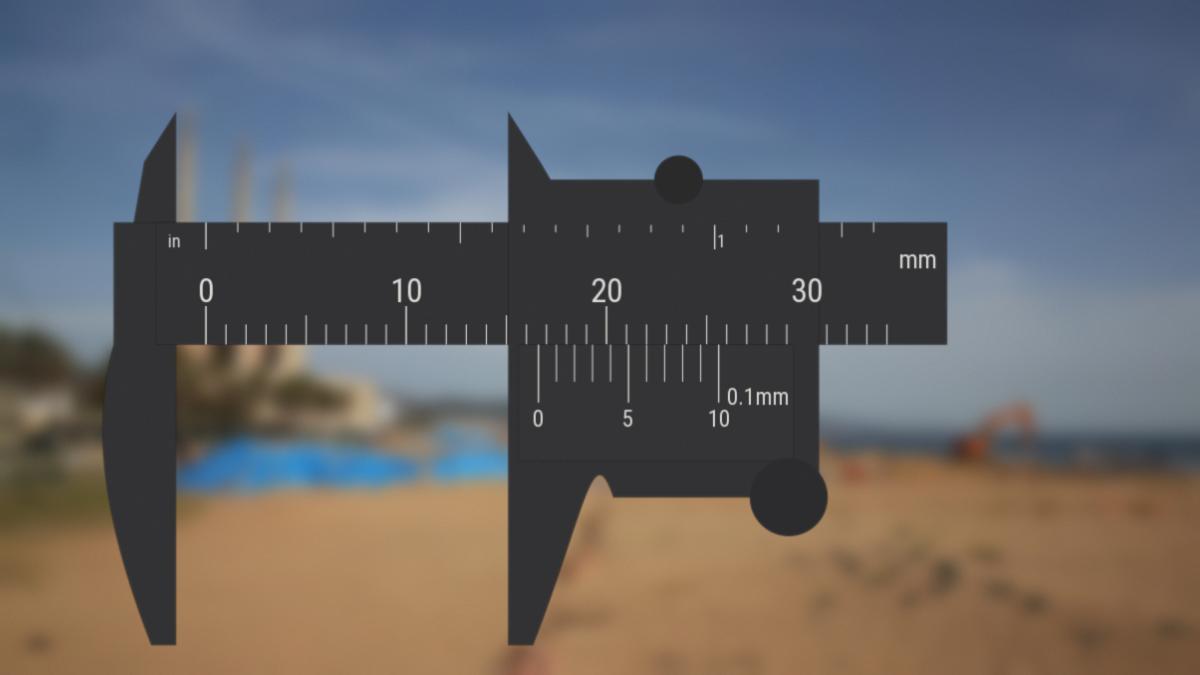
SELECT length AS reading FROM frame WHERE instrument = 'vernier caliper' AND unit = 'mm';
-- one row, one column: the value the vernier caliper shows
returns 16.6 mm
